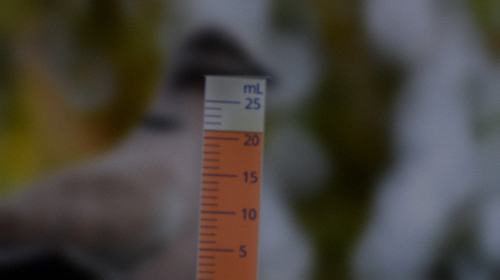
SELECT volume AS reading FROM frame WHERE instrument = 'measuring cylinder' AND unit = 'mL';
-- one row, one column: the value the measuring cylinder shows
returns 21 mL
